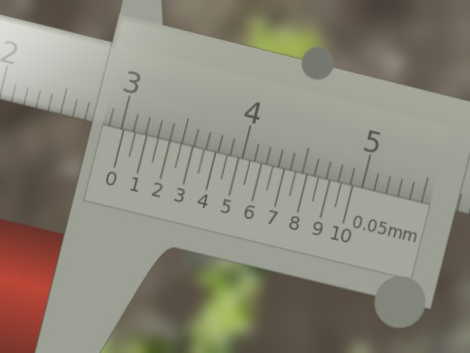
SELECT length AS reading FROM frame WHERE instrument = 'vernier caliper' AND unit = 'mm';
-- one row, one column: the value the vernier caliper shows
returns 30.2 mm
